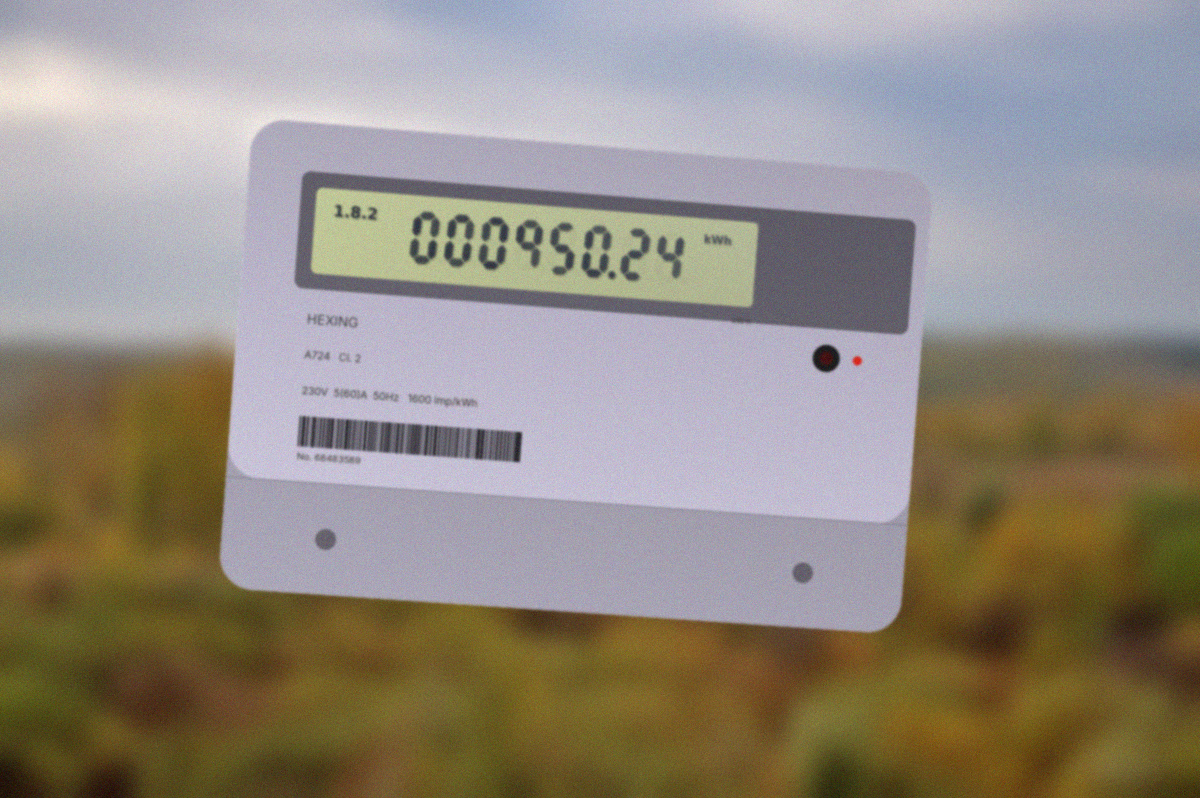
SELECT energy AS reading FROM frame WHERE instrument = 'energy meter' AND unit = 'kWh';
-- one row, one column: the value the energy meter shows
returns 950.24 kWh
